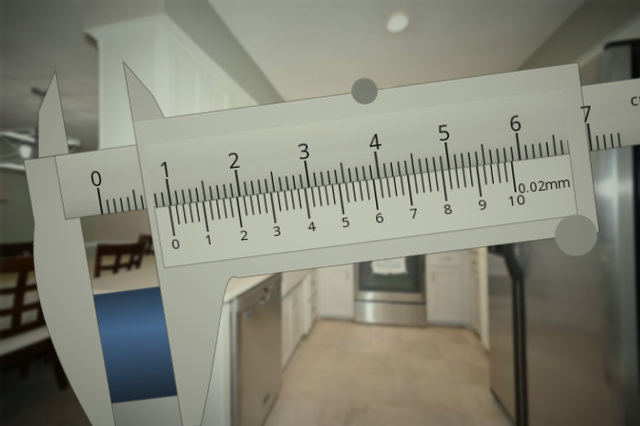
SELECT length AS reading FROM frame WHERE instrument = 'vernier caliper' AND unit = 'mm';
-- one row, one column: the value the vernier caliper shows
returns 9.8 mm
